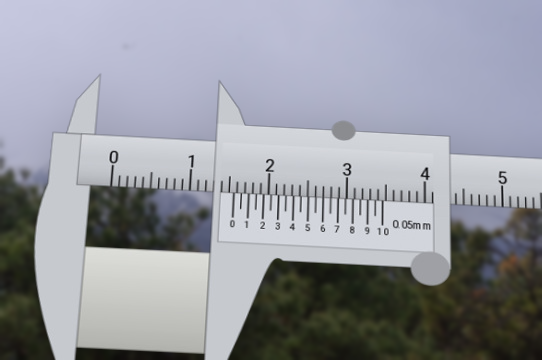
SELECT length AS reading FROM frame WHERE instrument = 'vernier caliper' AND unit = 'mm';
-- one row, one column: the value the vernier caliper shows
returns 15.6 mm
